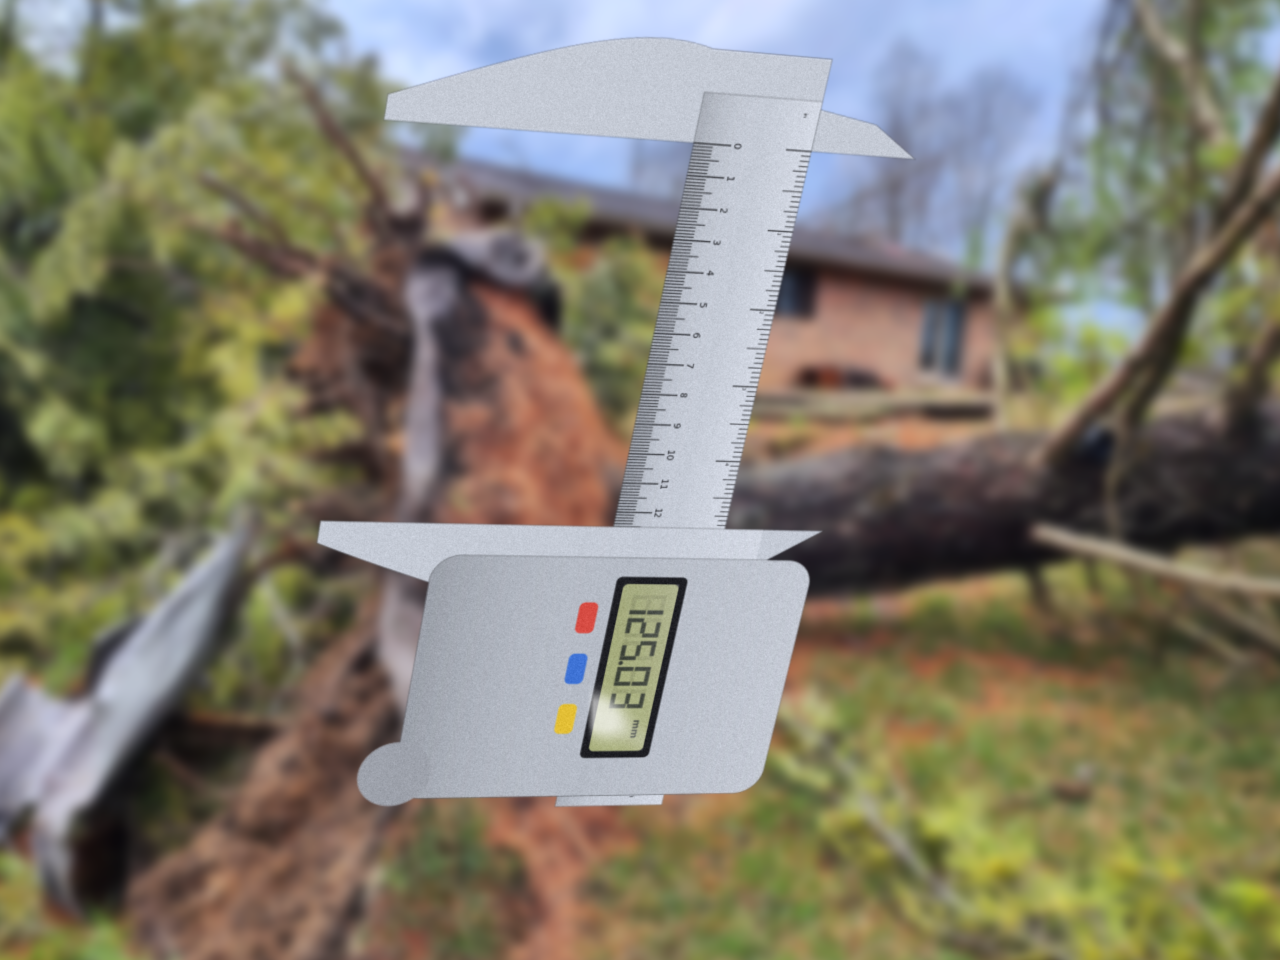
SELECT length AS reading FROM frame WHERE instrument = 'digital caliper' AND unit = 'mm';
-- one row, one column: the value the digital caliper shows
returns 125.03 mm
